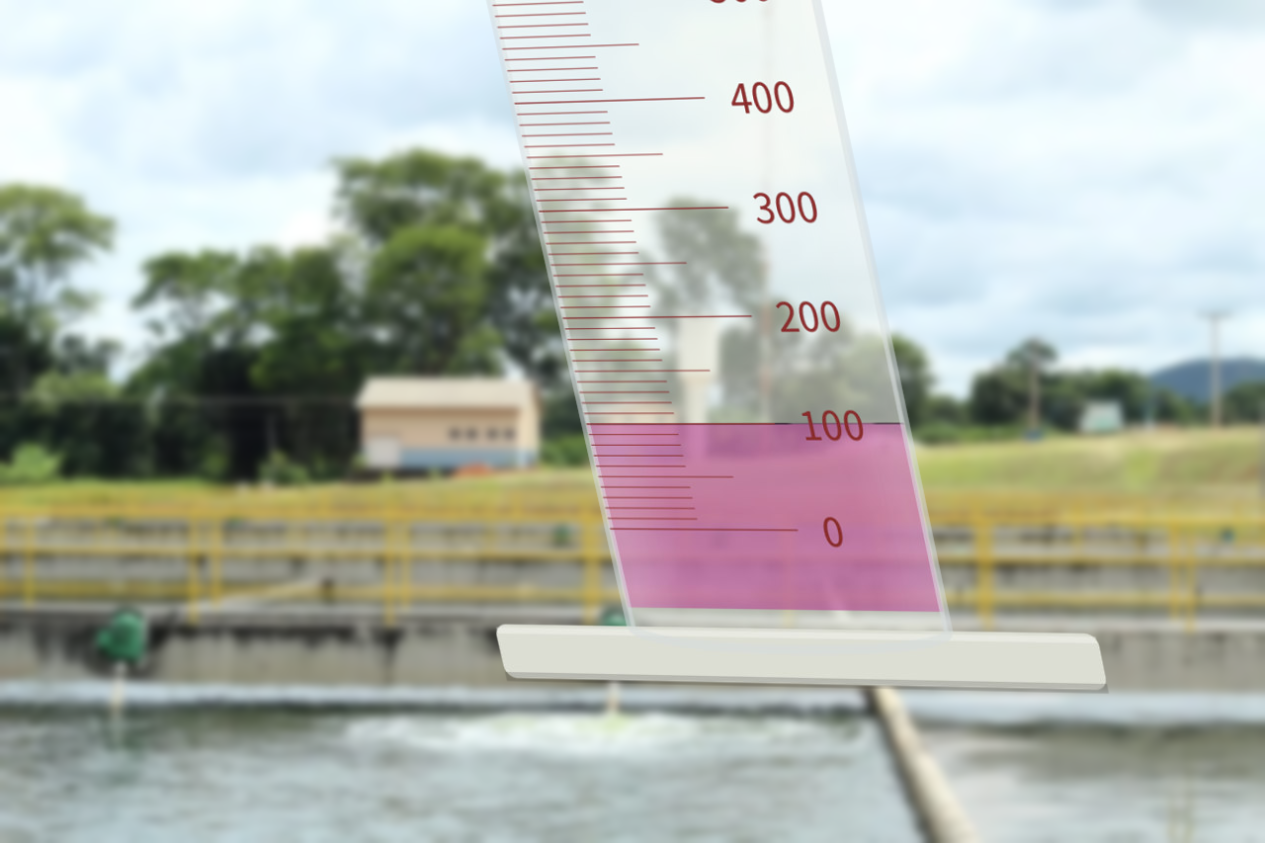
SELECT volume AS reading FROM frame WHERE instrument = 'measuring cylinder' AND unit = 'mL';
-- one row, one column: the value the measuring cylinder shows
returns 100 mL
